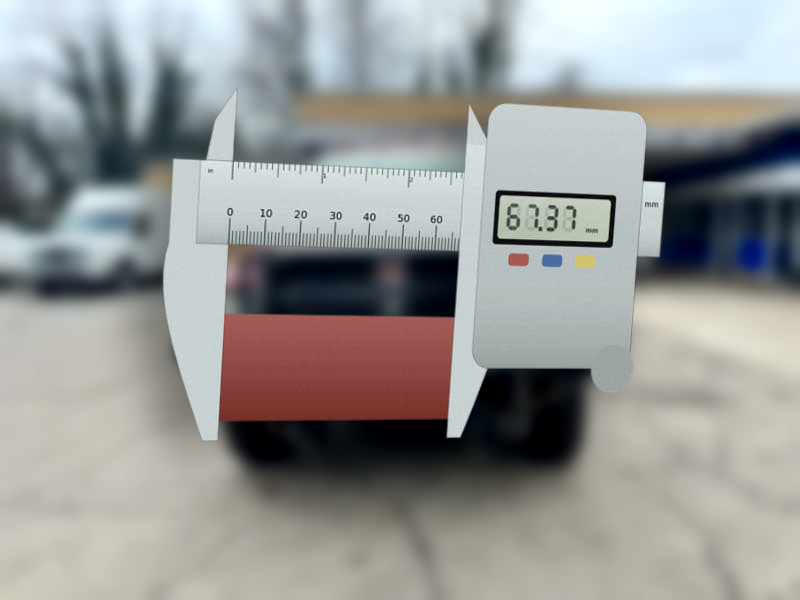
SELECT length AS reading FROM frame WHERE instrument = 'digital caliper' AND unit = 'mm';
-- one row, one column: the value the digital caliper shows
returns 67.37 mm
